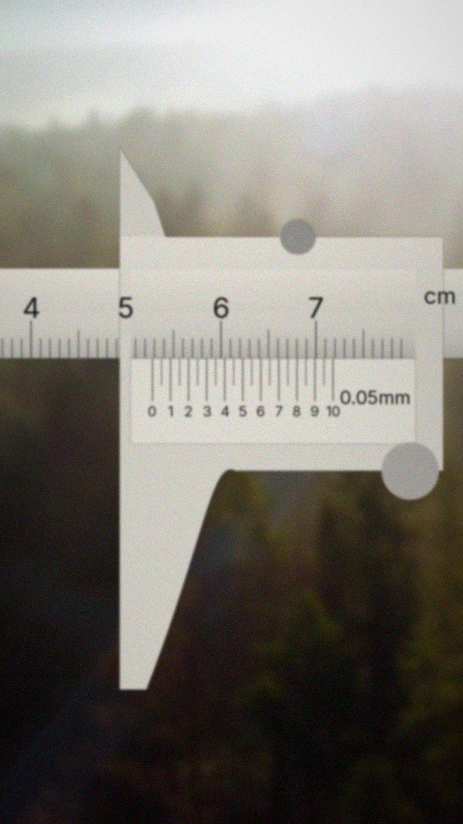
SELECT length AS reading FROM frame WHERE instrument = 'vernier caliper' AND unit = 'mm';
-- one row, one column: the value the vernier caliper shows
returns 52.8 mm
